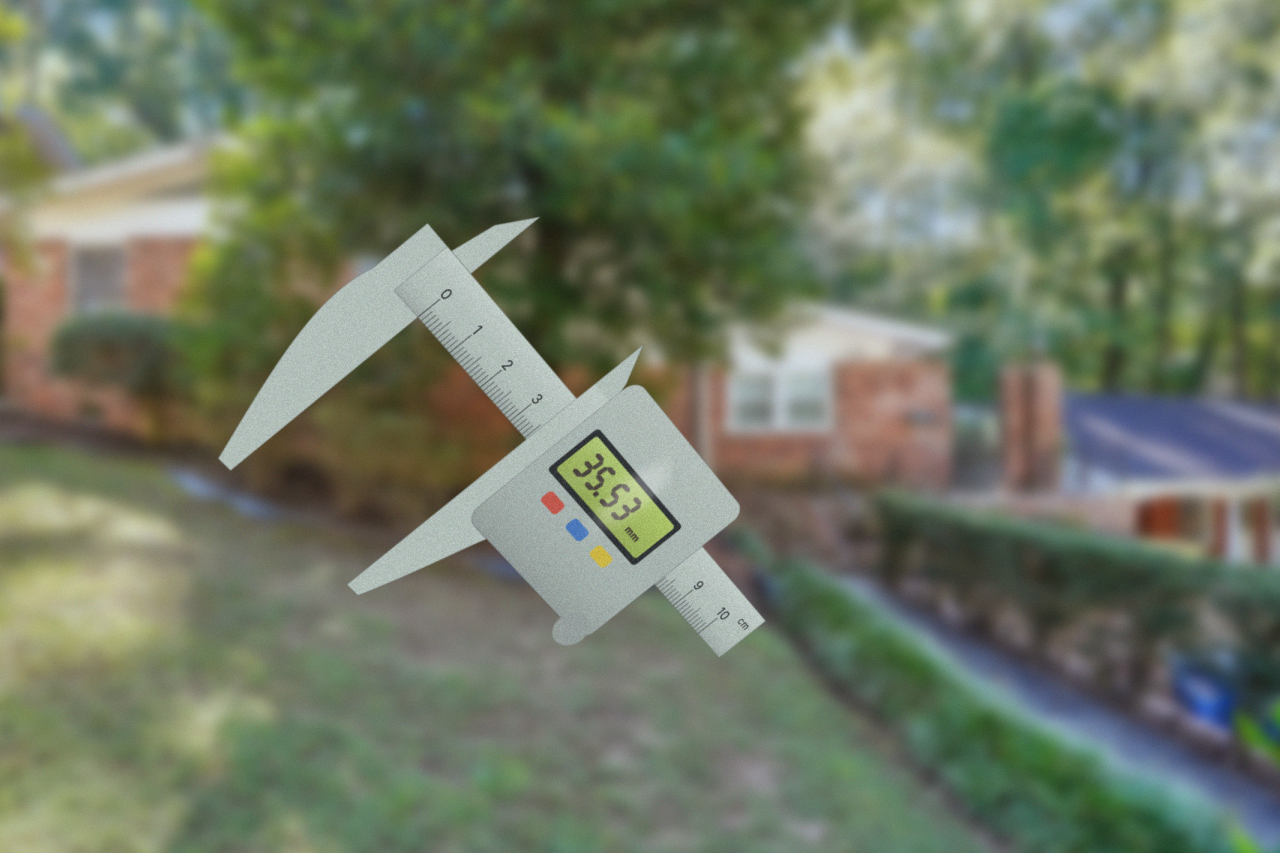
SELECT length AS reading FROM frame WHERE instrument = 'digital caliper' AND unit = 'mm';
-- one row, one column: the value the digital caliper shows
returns 35.53 mm
